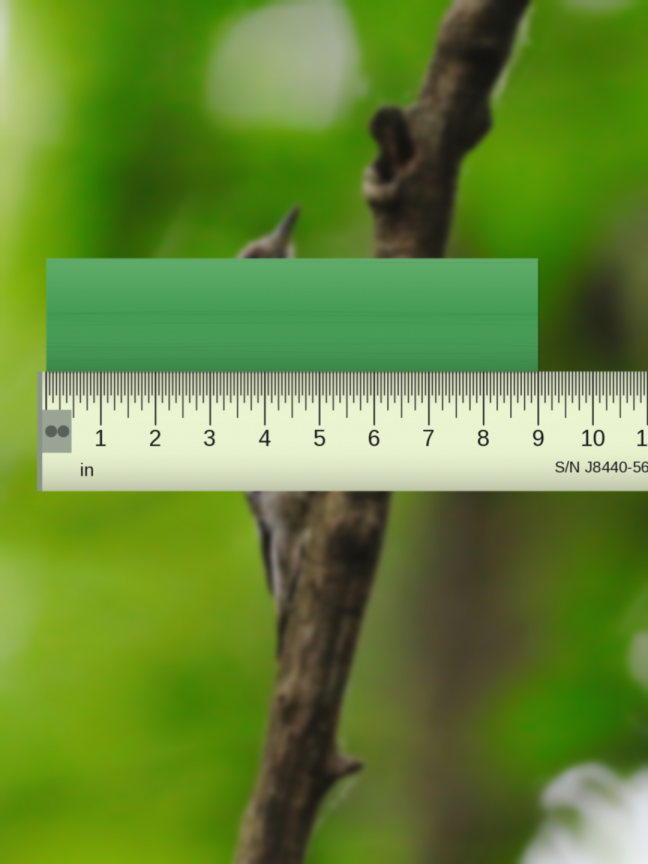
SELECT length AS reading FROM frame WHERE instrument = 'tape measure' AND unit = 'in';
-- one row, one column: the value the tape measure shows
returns 9 in
